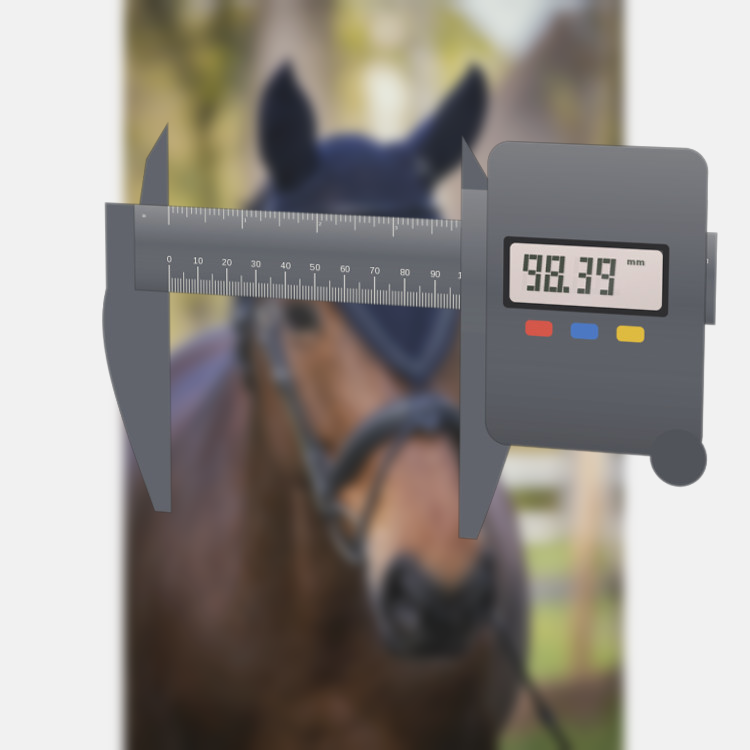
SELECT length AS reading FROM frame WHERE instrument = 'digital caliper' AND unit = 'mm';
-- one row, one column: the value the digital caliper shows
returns 98.39 mm
